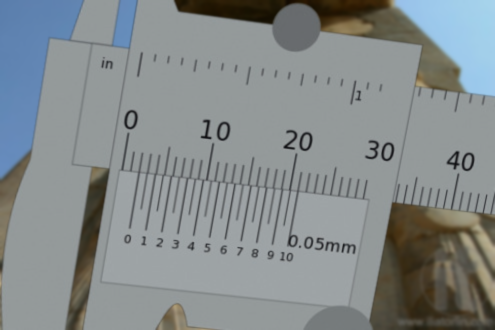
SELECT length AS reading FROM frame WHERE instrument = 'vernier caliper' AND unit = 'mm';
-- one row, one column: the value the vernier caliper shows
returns 2.0 mm
